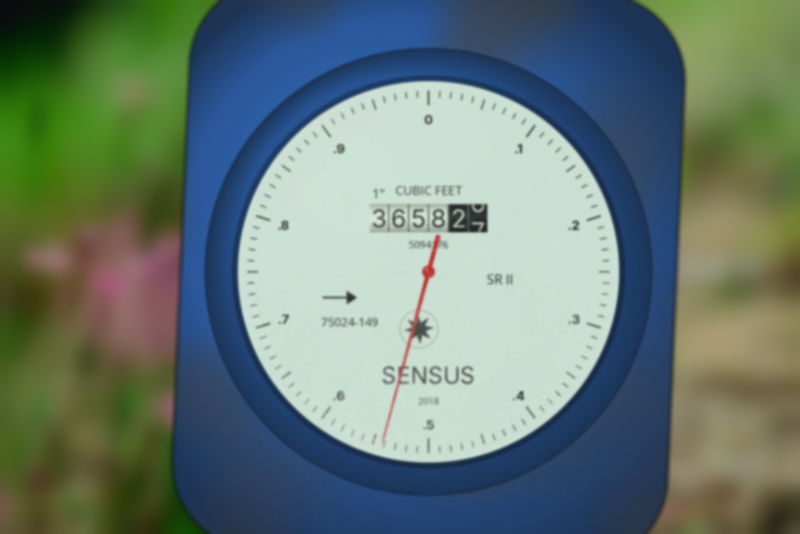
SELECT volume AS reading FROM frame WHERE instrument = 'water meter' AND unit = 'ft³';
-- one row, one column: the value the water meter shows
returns 365826.54 ft³
